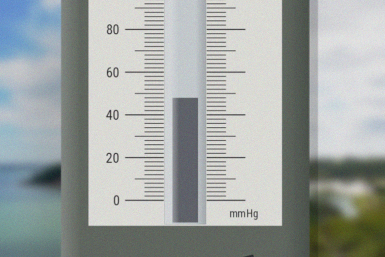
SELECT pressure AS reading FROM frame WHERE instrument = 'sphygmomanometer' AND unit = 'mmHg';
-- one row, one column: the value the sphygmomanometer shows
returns 48 mmHg
